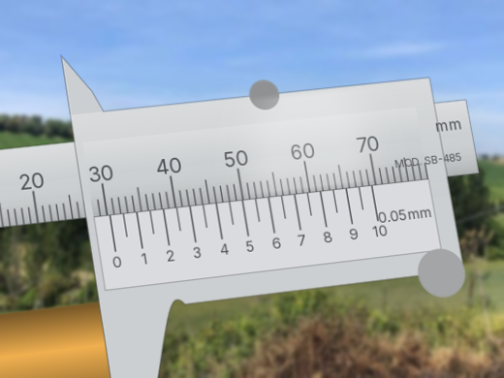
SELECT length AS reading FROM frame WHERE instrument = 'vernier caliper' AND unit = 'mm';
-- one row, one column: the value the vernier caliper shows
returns 30.4 mm
